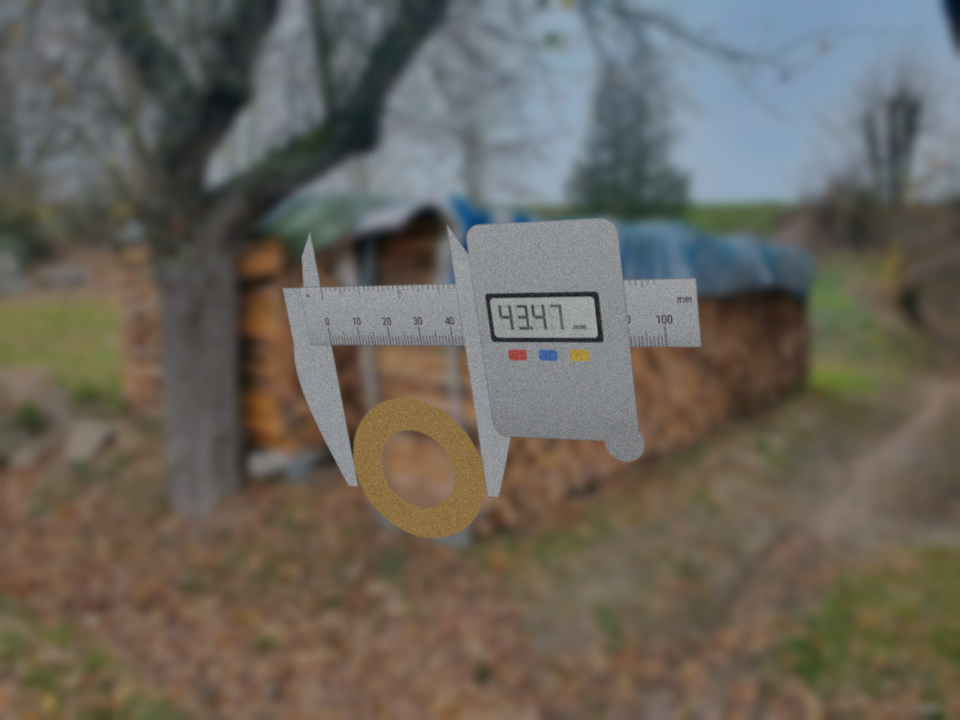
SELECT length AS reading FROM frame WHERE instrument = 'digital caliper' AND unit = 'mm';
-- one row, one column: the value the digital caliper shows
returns 43.47 mm
